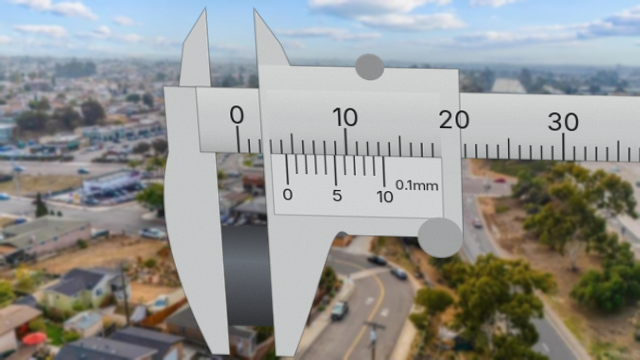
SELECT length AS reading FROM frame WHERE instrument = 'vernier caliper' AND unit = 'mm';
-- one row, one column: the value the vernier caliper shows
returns 4.4 mm
